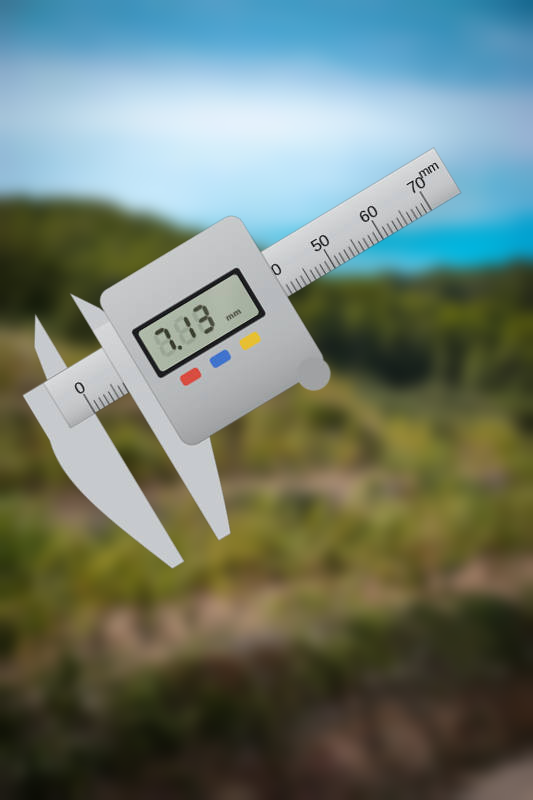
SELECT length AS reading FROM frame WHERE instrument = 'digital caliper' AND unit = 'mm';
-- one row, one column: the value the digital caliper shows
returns 7.13 mm
